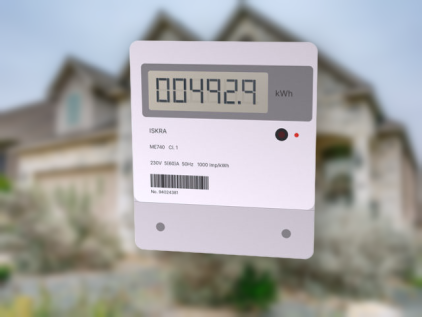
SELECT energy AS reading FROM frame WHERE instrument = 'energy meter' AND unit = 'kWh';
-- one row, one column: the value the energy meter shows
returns 492.9 kWh
